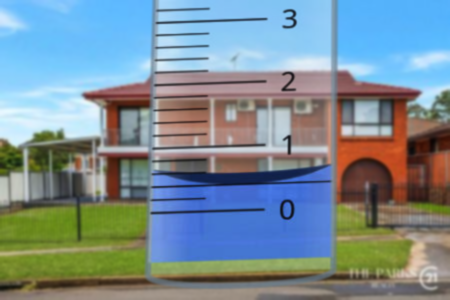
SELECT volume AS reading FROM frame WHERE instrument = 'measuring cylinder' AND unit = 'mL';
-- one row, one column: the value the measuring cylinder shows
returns 0.4 mL
